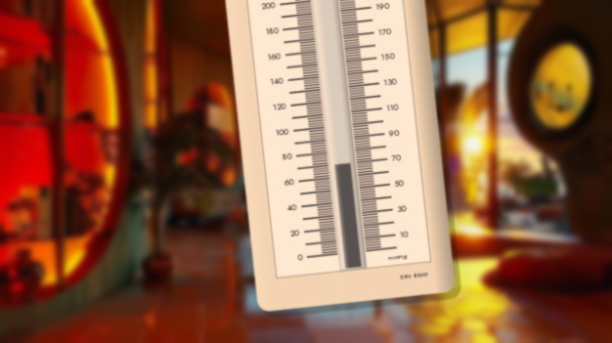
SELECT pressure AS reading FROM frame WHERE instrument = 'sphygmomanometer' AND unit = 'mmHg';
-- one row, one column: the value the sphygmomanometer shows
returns 70 mmHg
